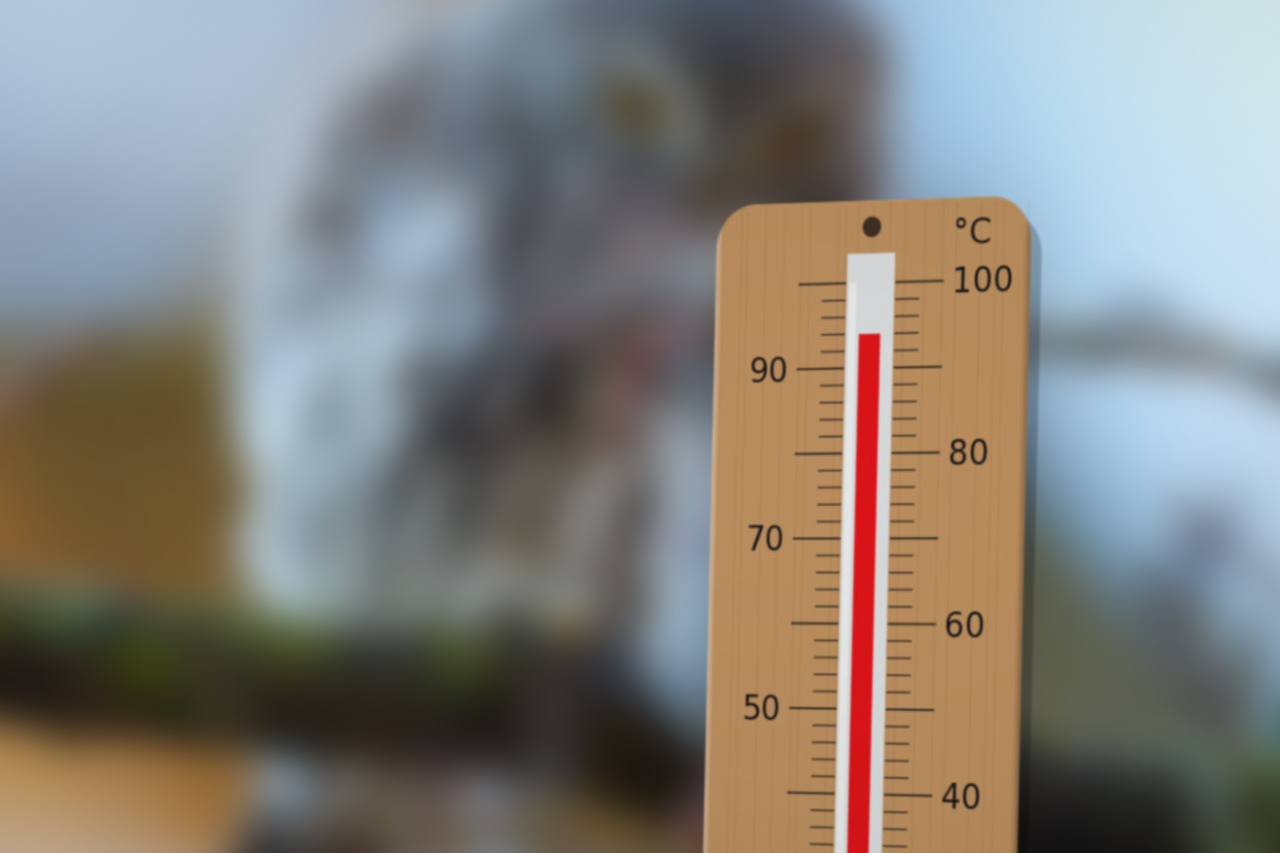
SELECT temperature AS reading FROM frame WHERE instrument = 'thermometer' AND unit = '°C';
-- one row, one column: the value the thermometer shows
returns 94 °C
